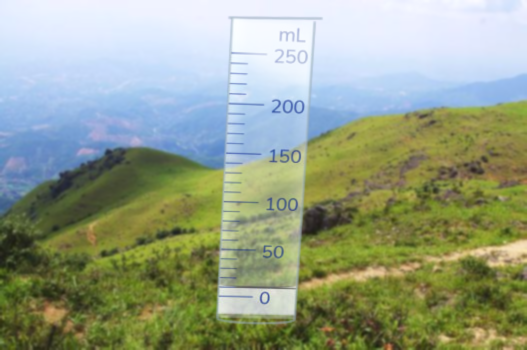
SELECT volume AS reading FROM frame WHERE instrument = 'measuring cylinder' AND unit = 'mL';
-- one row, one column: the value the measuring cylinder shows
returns 10 mL
